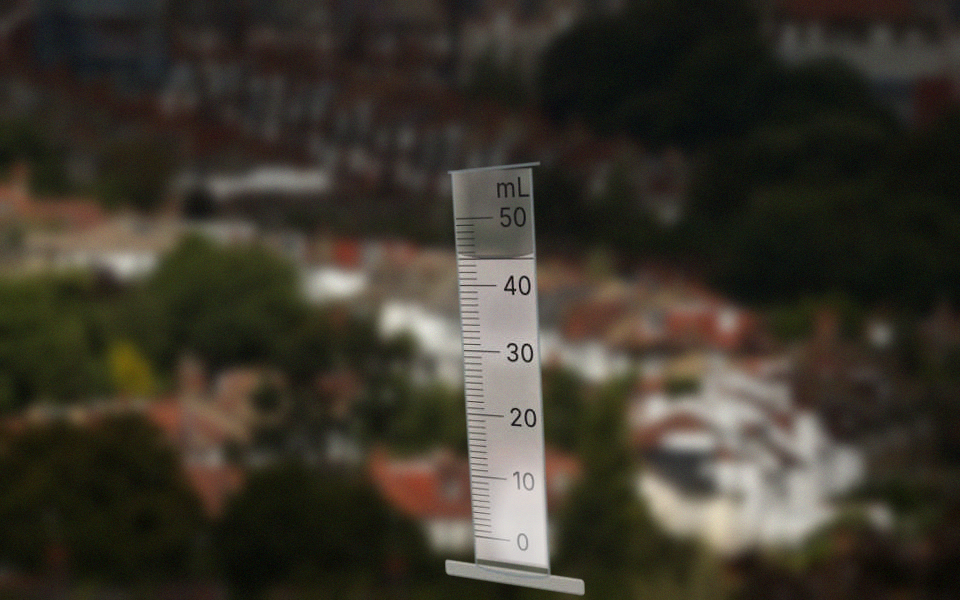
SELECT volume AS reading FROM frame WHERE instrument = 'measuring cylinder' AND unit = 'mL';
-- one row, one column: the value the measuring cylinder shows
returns 44 mL
